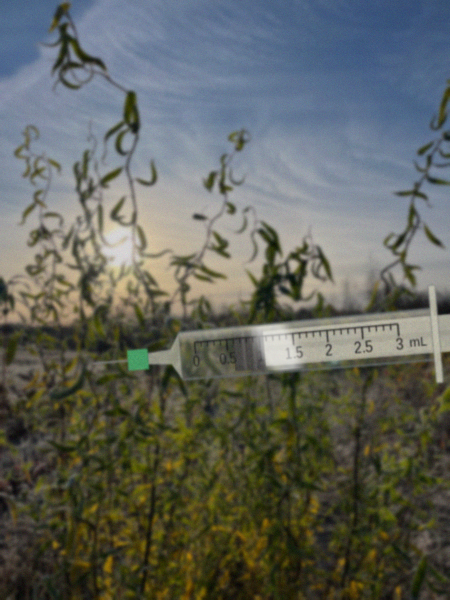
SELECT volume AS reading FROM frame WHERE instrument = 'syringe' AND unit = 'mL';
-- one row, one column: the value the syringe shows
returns 0.6 mL
